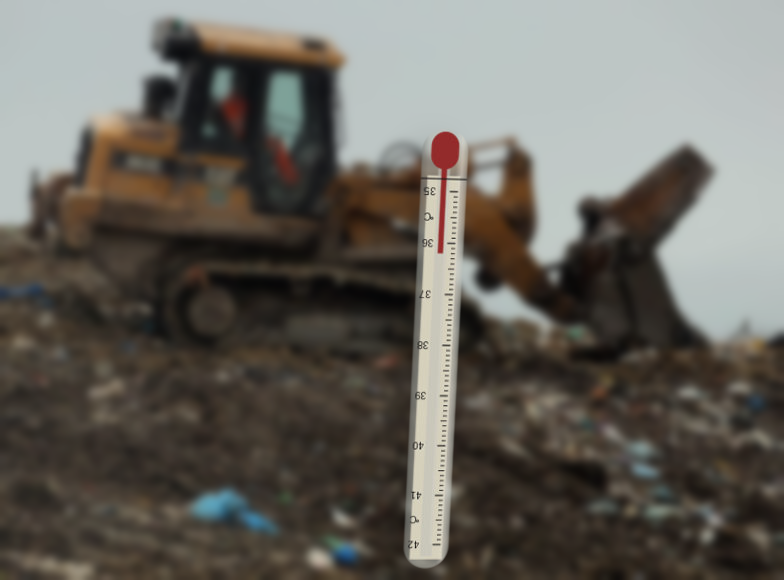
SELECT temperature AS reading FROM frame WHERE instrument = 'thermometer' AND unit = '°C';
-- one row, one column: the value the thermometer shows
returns 36.2 °C
